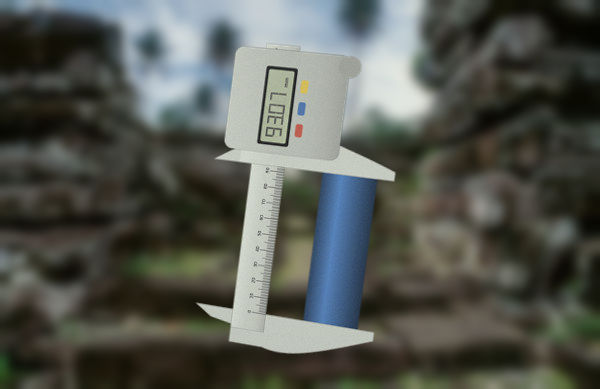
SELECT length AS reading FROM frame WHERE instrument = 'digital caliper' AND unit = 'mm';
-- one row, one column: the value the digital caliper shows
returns 93.07 mm
